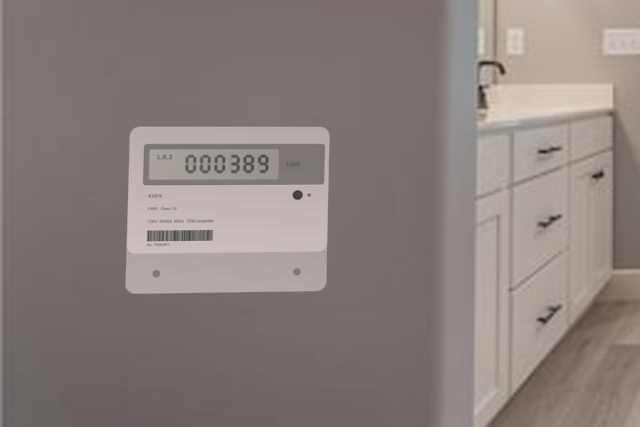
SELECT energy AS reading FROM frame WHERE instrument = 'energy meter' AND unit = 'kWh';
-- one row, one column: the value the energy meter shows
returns 389 kWh
